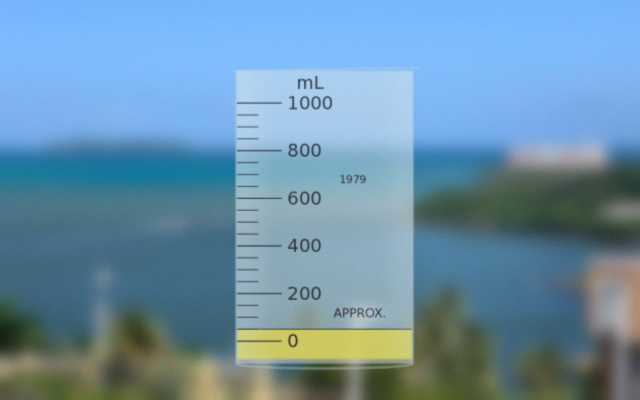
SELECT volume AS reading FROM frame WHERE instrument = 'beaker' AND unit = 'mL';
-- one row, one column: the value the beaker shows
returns 50 mL
